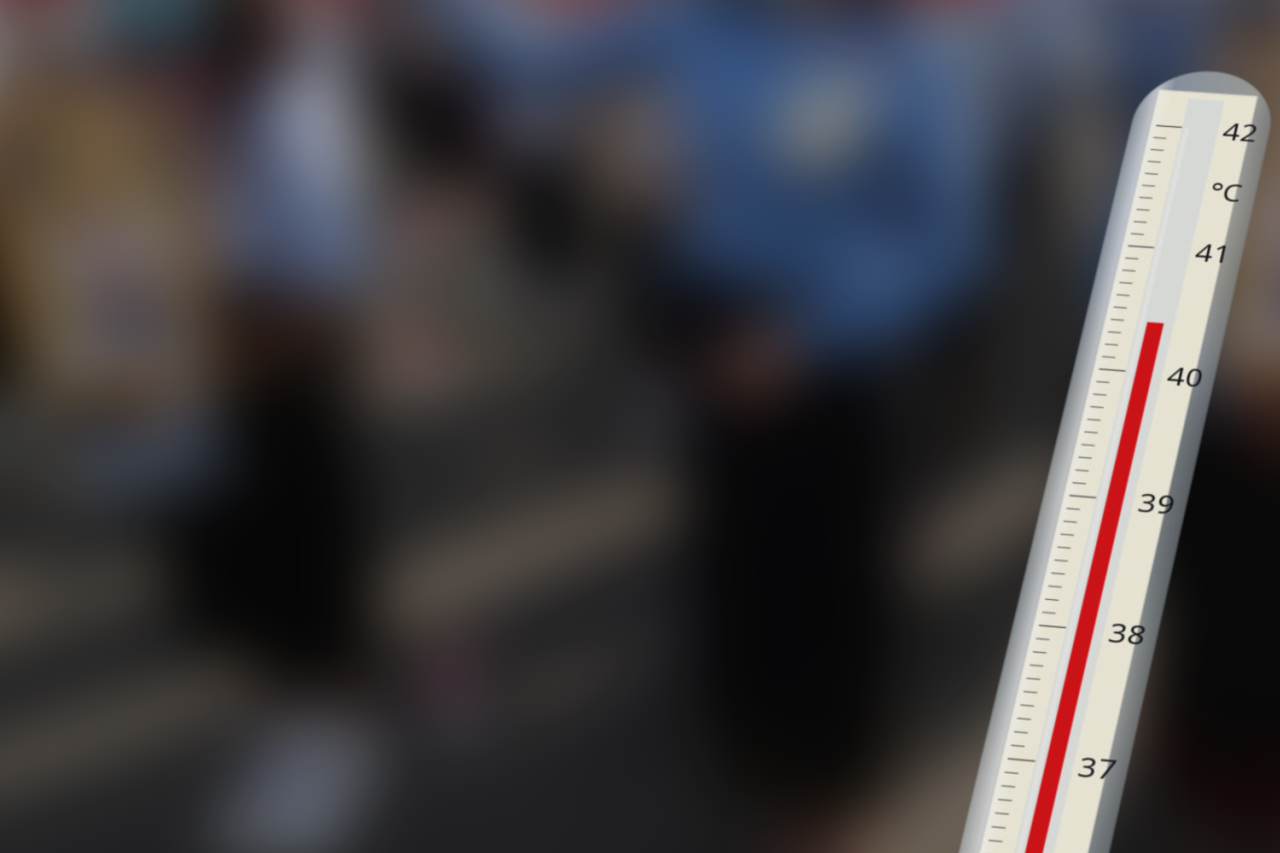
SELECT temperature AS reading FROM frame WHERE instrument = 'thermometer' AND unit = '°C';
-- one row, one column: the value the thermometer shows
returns 40.4 °C
